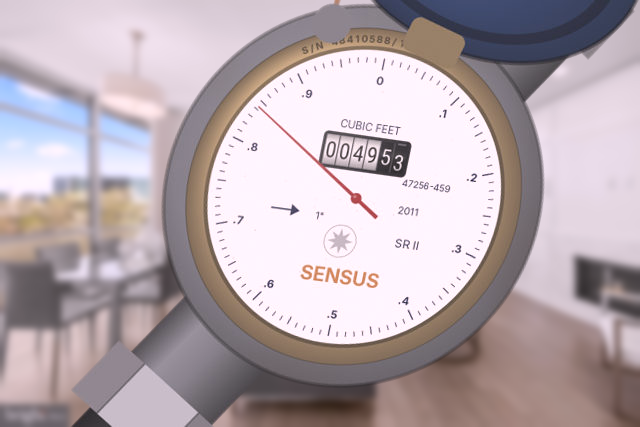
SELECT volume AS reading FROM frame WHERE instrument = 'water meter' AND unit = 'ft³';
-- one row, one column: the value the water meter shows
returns 4952.84 ft³
